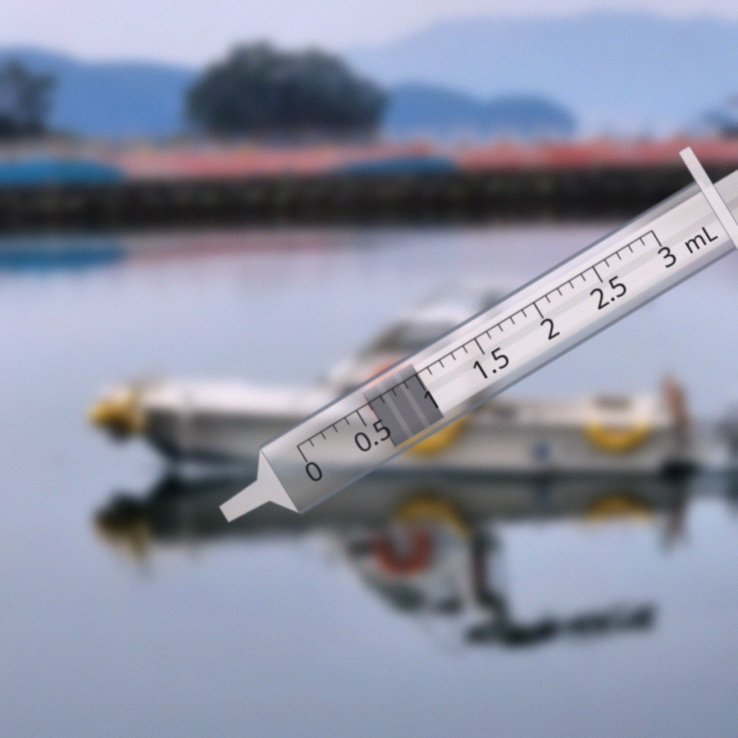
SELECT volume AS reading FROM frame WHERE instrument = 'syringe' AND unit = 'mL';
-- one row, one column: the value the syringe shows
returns 0.6 mL
